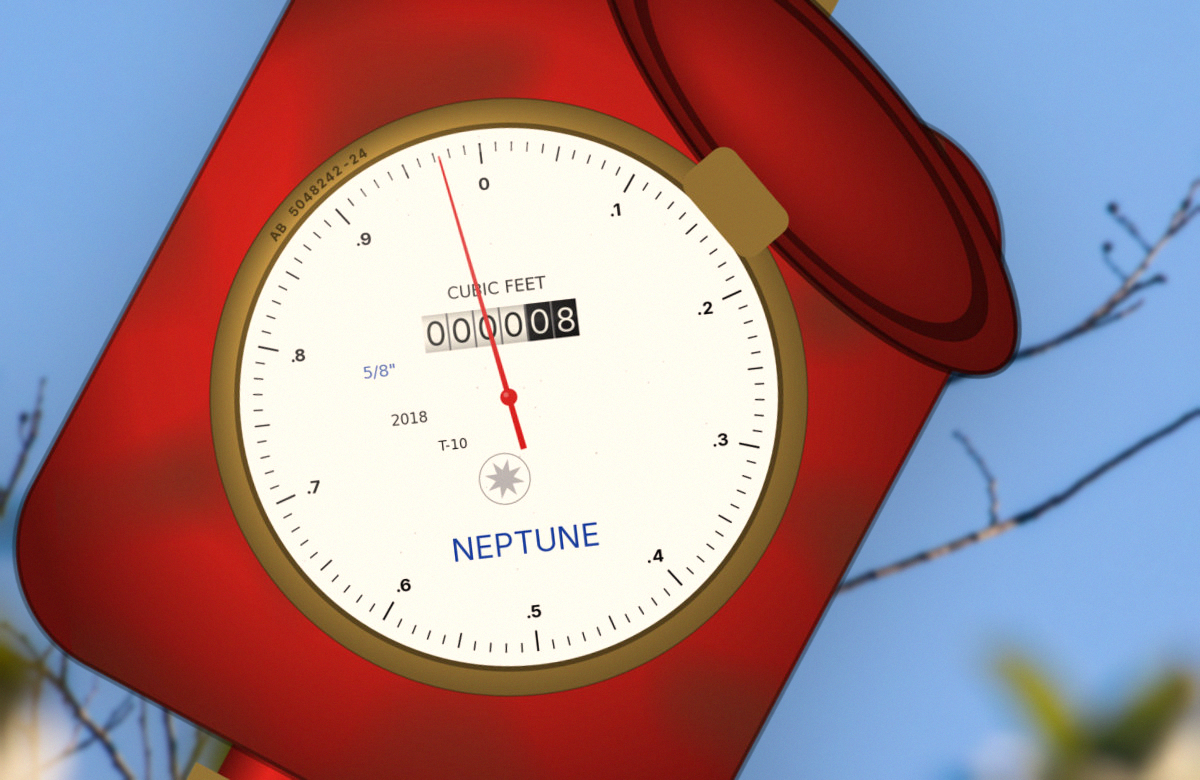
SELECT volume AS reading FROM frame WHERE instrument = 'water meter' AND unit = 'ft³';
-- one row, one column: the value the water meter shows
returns 7.97 ft³
